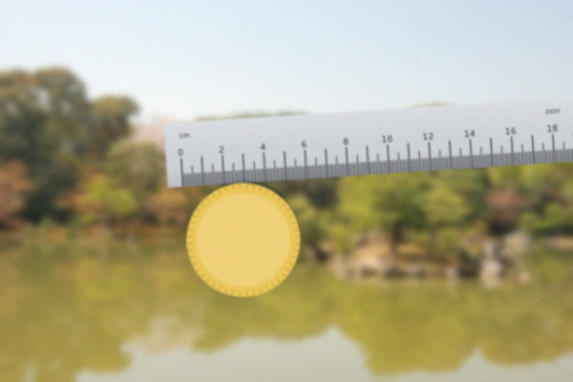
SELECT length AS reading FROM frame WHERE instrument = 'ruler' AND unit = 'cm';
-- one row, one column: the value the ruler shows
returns 5.5 cm
